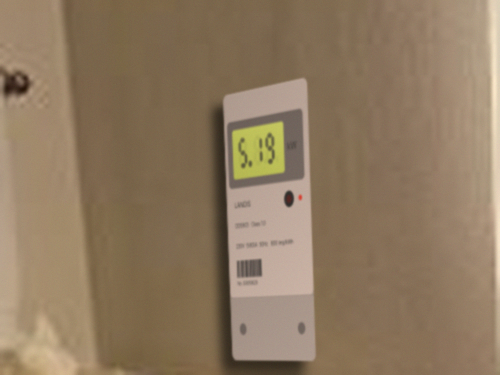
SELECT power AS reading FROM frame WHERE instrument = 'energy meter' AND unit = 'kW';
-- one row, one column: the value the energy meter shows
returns 5.19 kW
